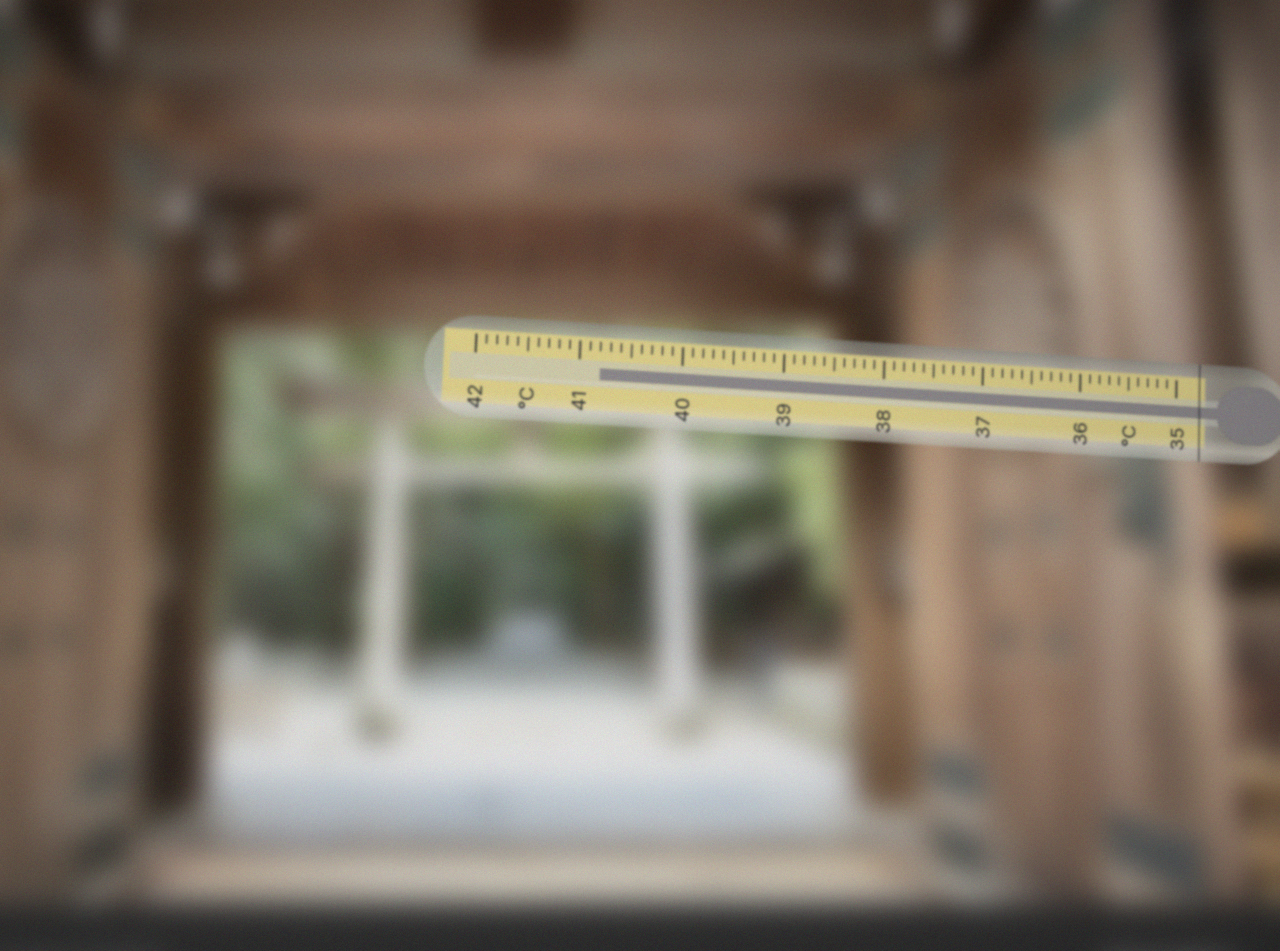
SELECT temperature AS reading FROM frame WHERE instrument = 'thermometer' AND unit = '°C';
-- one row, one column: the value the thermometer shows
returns 40.8 °C
